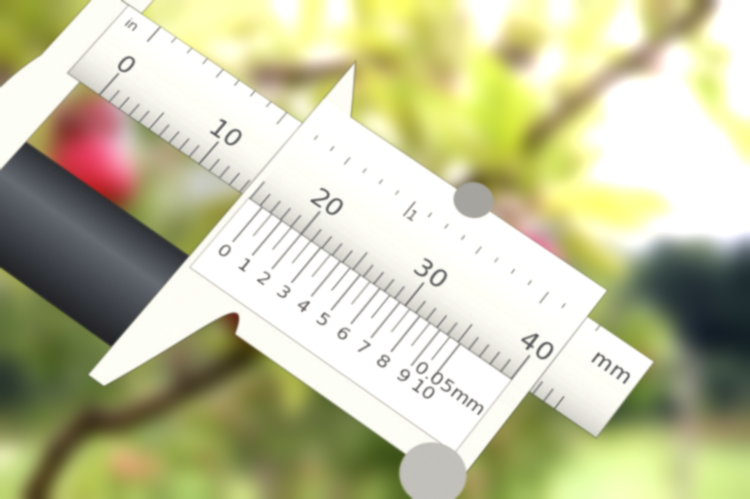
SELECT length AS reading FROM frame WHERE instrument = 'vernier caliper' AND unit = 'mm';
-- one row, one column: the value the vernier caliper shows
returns 16.2 mm
